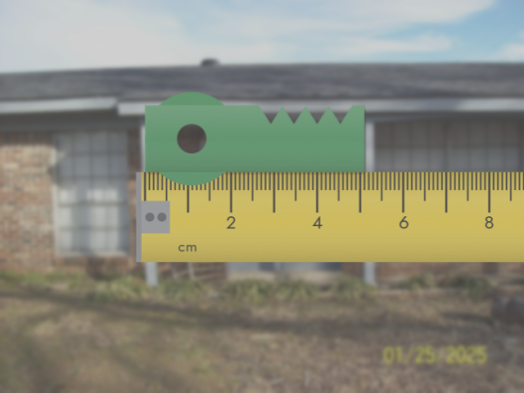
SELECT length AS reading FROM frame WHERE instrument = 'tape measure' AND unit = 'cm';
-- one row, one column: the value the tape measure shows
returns 5.1 cm
